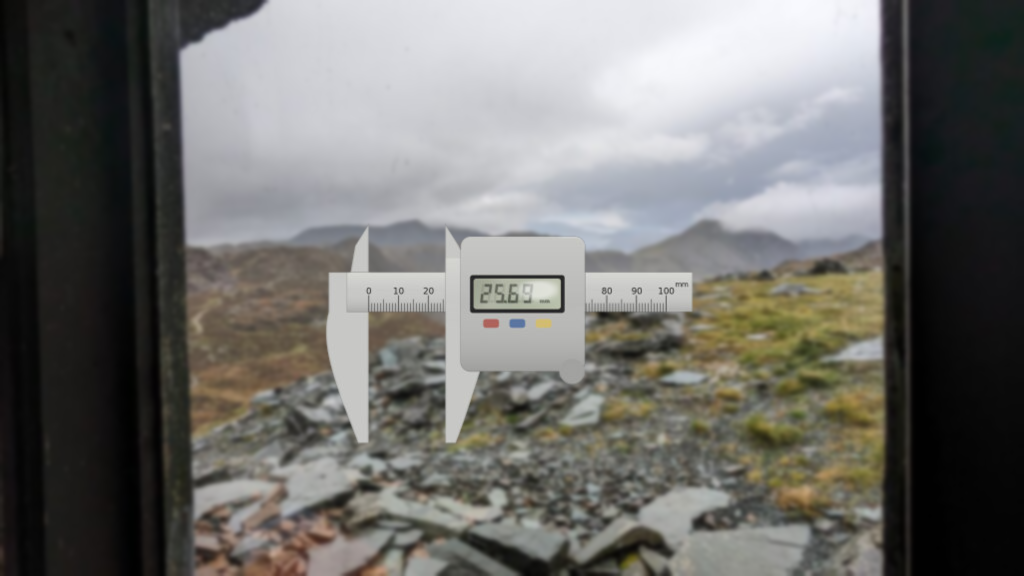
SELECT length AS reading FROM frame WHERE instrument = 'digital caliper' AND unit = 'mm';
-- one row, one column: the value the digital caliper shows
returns 25.69 mm
